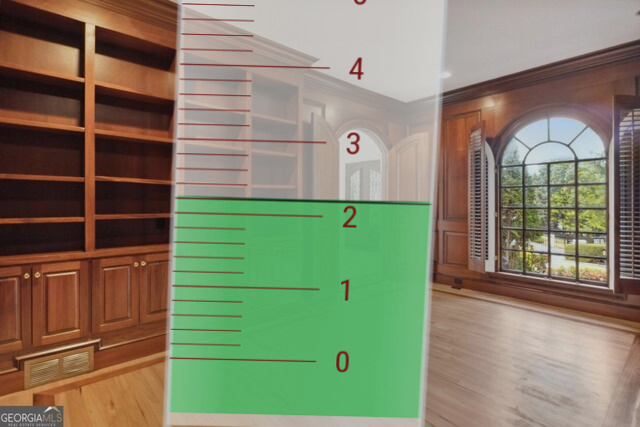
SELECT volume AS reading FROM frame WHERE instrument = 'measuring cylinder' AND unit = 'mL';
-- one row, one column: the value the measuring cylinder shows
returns 2.2 mL
